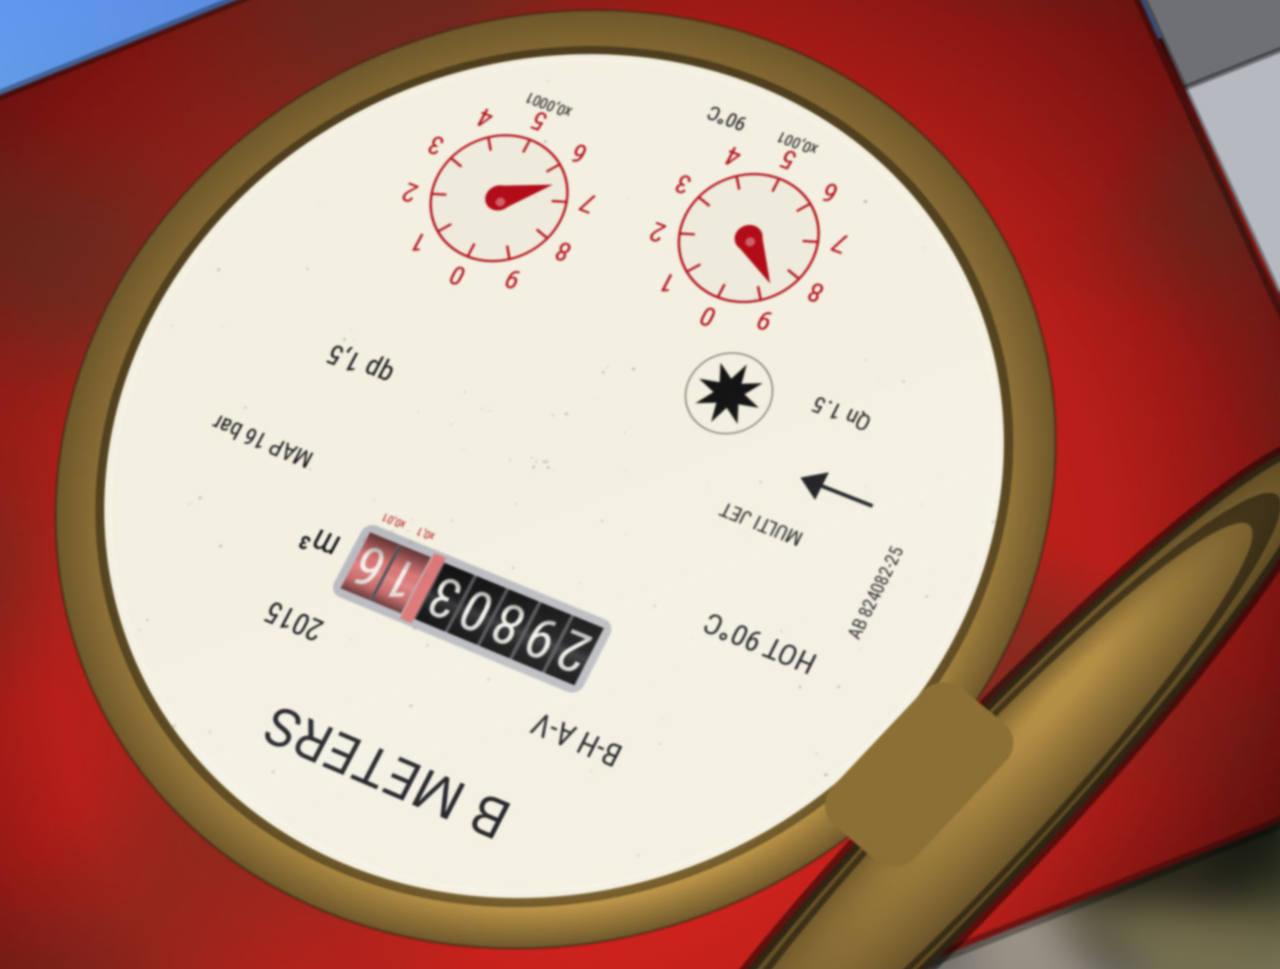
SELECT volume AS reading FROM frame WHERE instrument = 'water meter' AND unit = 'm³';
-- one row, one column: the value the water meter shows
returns 29803.1686 m³
